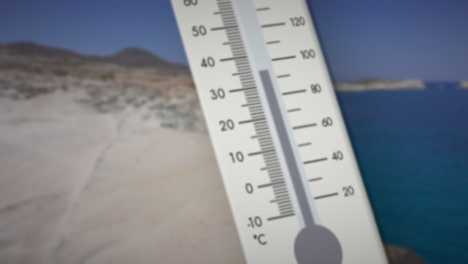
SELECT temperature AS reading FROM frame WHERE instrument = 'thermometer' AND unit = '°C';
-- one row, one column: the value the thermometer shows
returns 35 °C
